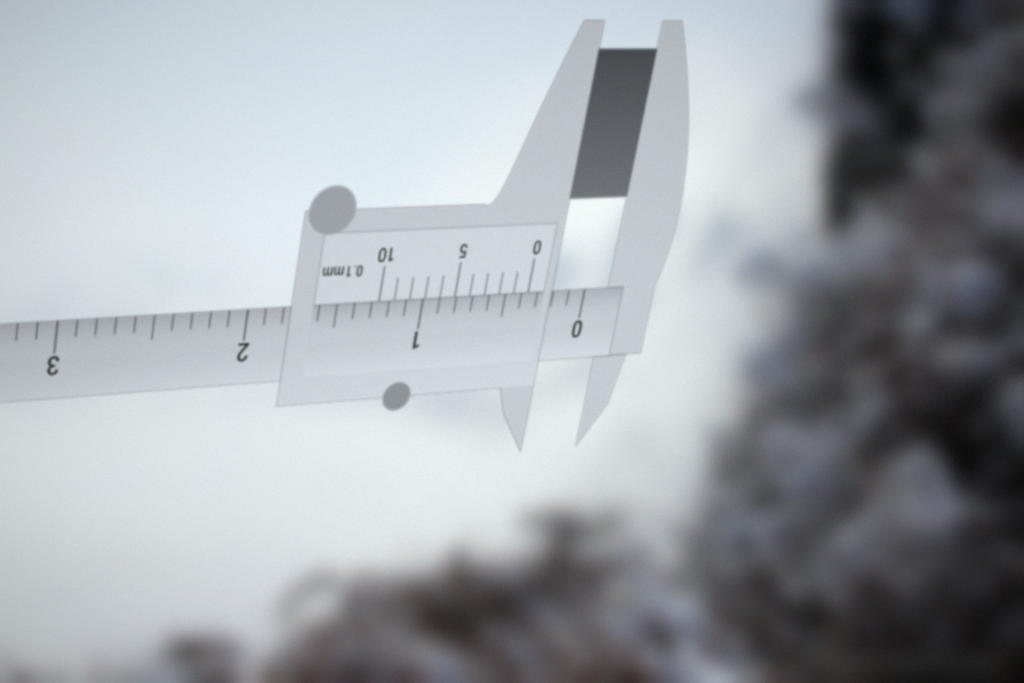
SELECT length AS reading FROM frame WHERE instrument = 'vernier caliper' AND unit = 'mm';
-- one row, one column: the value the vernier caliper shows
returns 3.6 mm
